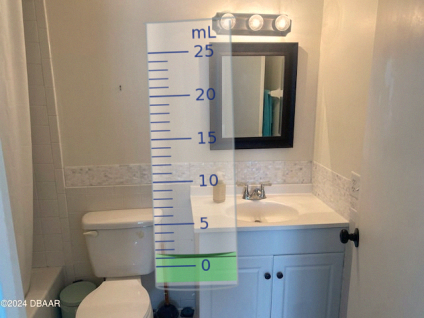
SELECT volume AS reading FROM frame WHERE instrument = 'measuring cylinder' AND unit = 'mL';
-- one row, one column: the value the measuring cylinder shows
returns 1 mL
